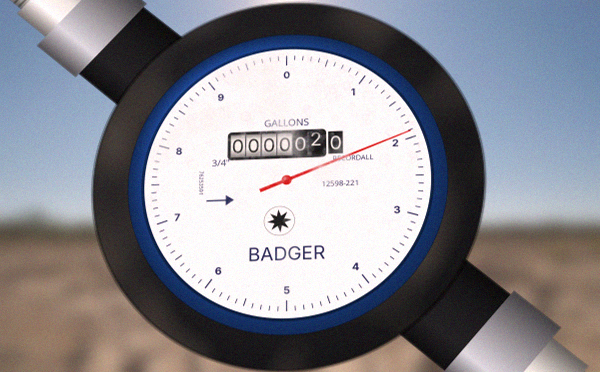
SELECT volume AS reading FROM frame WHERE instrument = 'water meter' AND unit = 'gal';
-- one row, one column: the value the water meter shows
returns 21.9 gal
